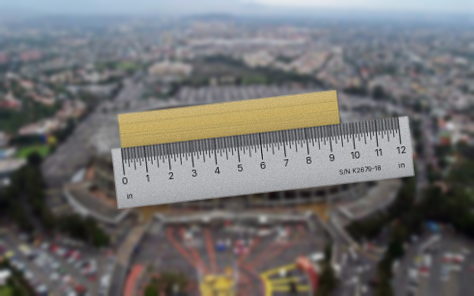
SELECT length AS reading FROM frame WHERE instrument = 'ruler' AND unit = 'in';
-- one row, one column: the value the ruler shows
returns 9.5 in
